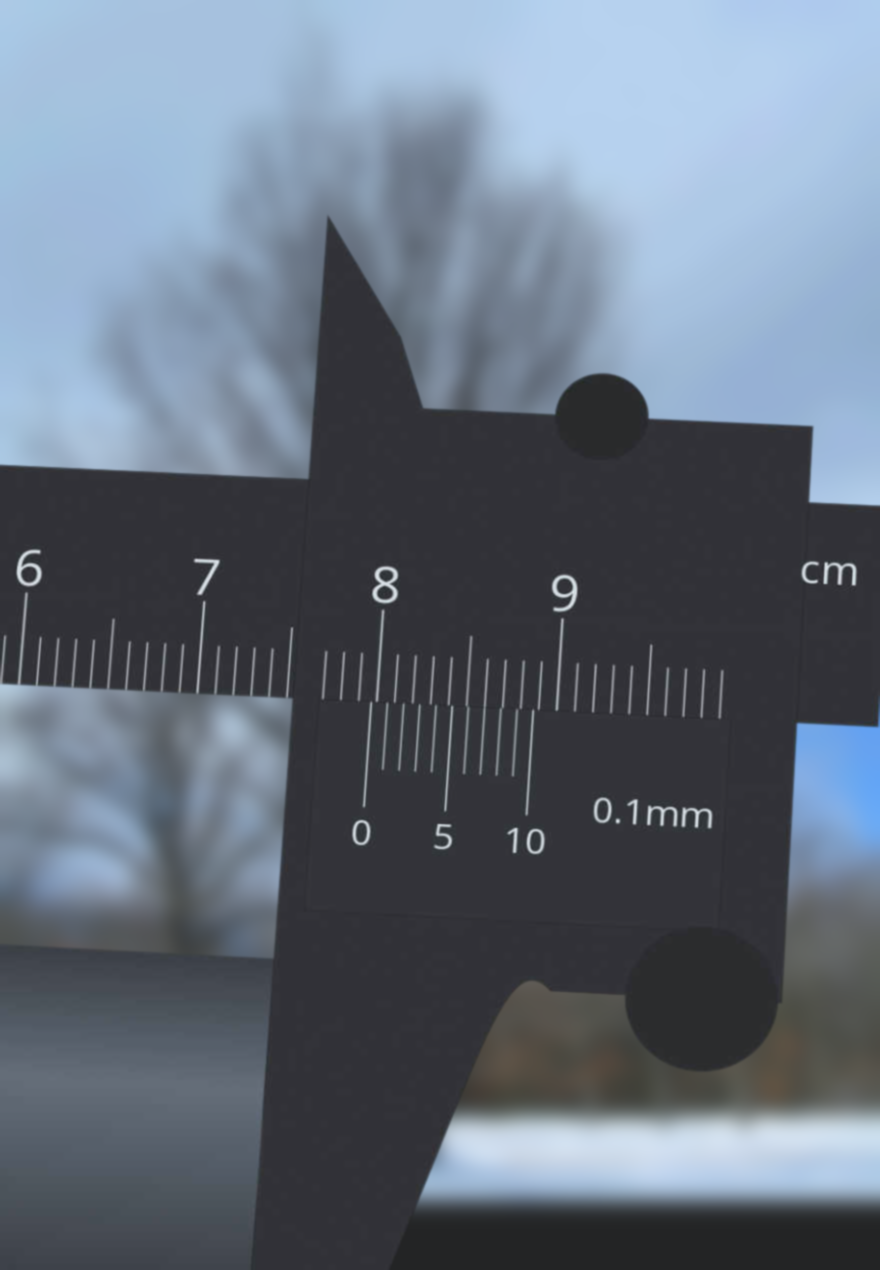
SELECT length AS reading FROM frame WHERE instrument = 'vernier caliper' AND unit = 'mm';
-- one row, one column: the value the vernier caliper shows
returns 79.7 mm
